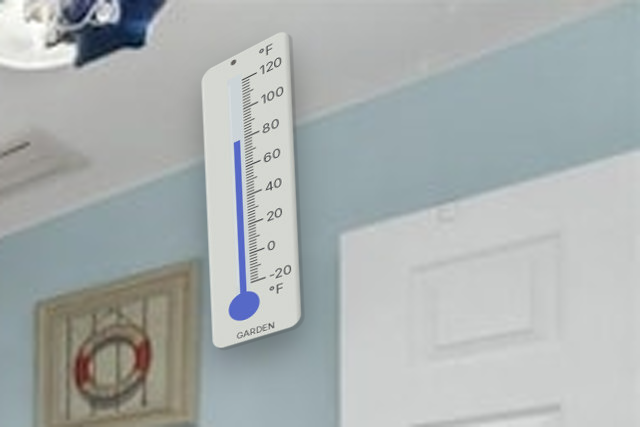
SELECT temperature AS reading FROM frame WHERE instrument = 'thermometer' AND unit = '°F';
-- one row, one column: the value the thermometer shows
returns 80 °F
